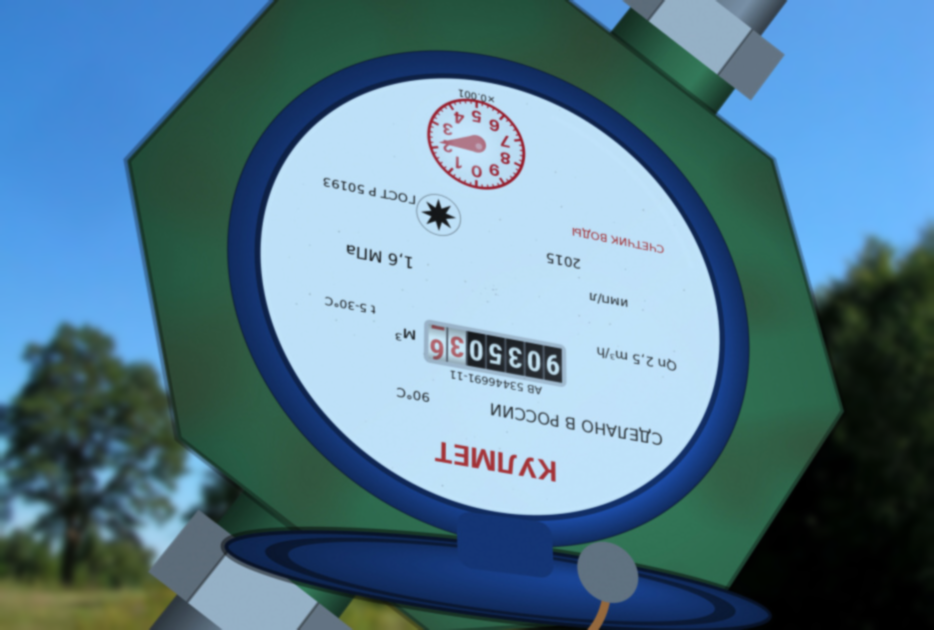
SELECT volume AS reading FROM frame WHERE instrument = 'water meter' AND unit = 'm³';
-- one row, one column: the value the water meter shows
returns 90350.362 m³
